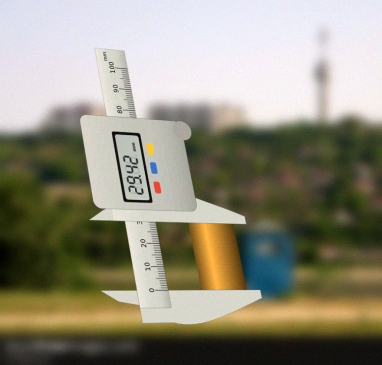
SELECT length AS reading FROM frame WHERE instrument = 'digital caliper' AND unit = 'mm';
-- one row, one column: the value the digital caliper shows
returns 29.42 mm
